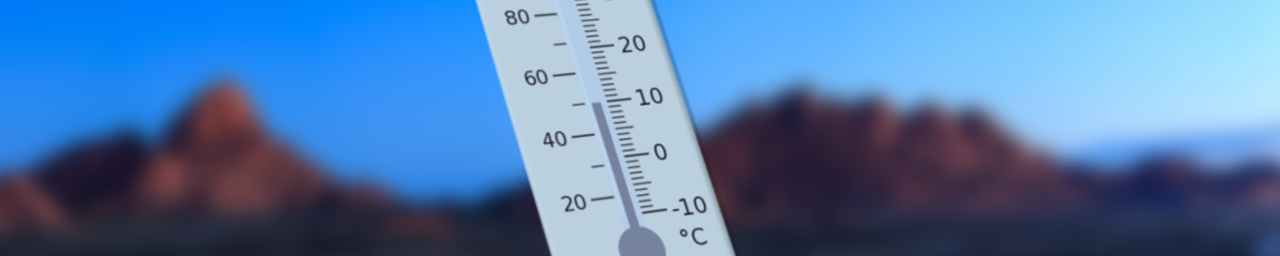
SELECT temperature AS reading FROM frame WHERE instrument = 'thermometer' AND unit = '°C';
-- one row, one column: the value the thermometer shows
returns 10 °C
